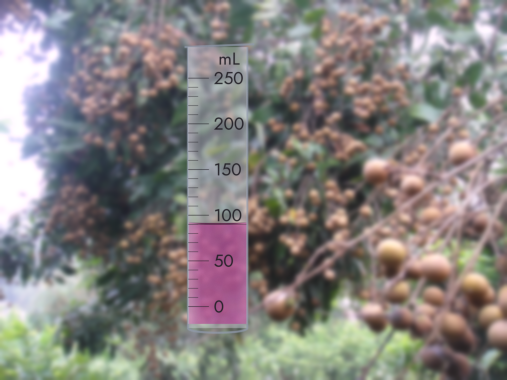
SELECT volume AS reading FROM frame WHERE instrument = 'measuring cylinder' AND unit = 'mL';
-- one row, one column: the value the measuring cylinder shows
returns 90 mL
